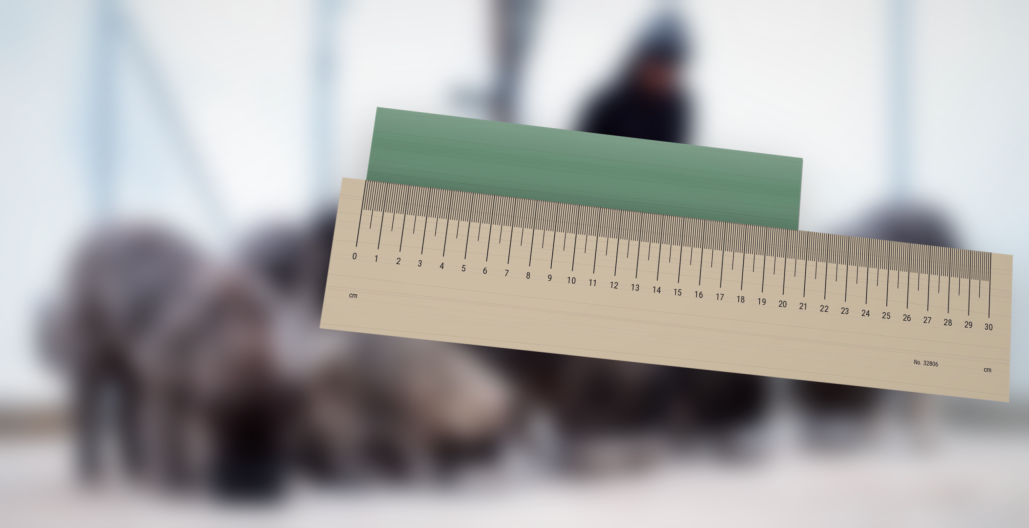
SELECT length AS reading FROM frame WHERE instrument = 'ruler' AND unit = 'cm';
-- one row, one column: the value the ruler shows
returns 20.5 cm
